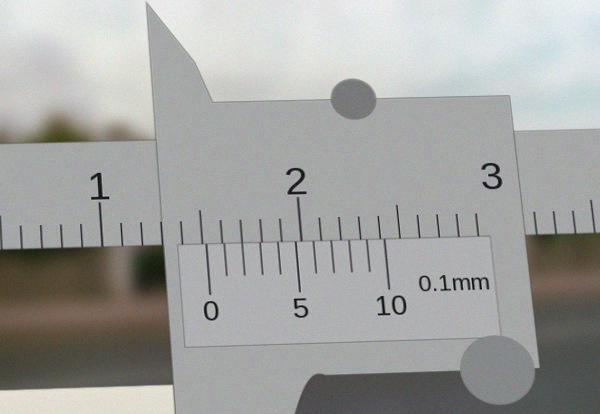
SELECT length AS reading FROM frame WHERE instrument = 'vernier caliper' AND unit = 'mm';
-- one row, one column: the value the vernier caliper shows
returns 15.2 mm
